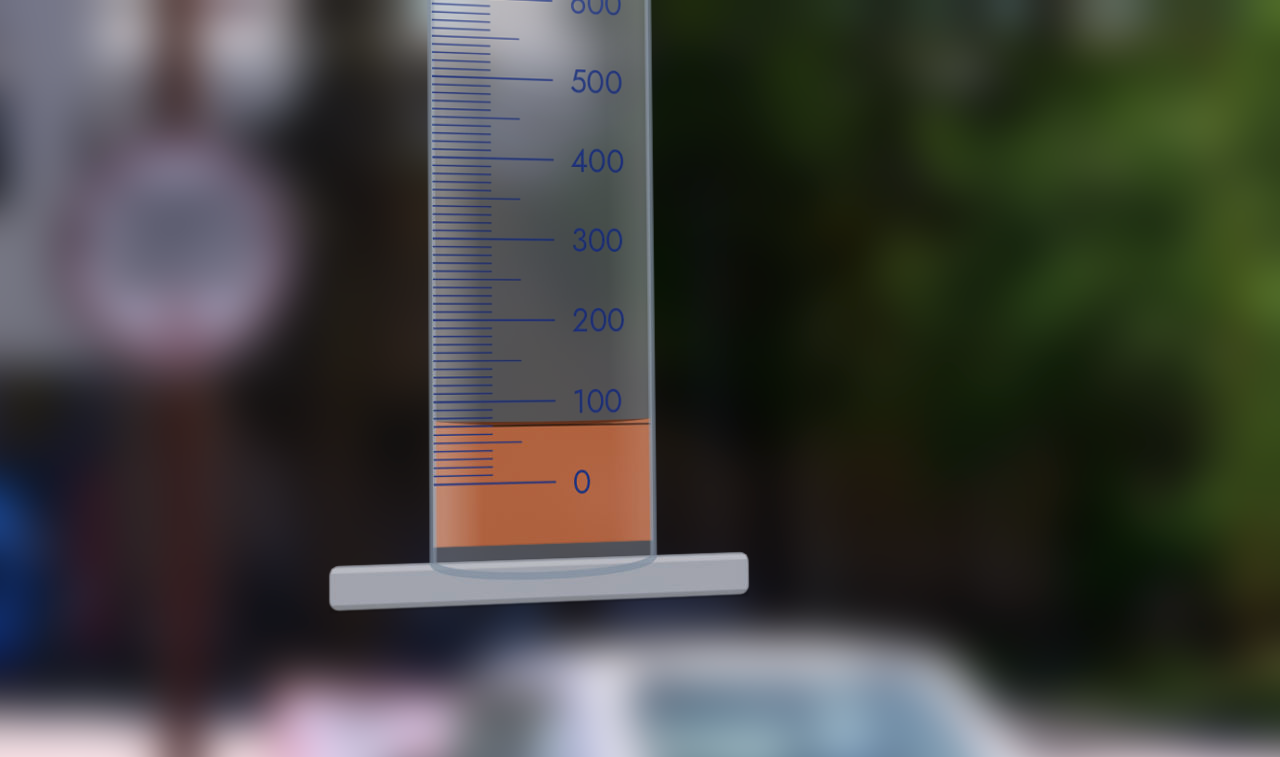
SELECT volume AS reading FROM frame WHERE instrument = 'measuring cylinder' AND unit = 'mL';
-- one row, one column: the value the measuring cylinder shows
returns 70 mL
